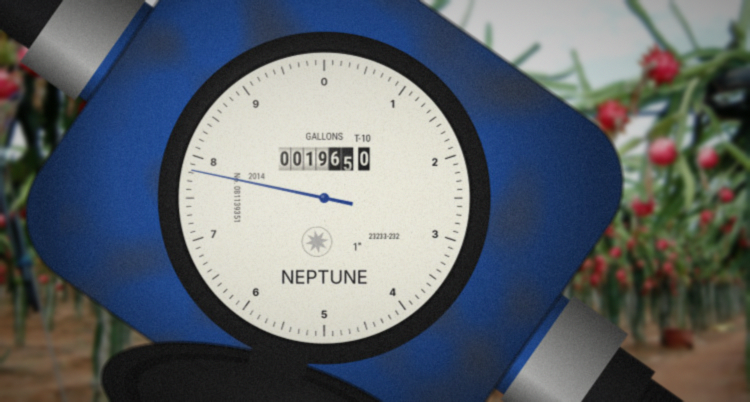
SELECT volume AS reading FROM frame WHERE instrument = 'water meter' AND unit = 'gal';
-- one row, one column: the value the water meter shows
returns 19647.8 gal
